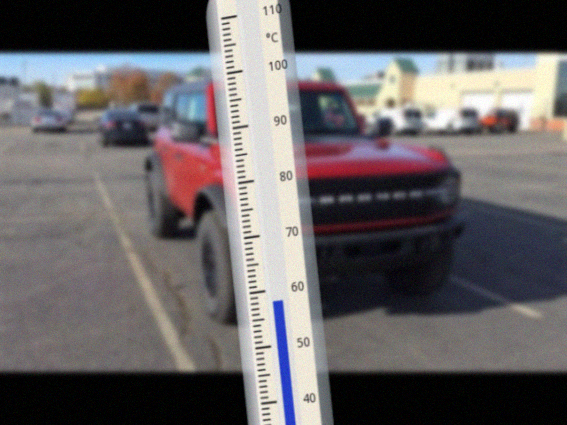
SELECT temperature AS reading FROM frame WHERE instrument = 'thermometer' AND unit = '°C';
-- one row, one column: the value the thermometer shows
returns 58 °C
